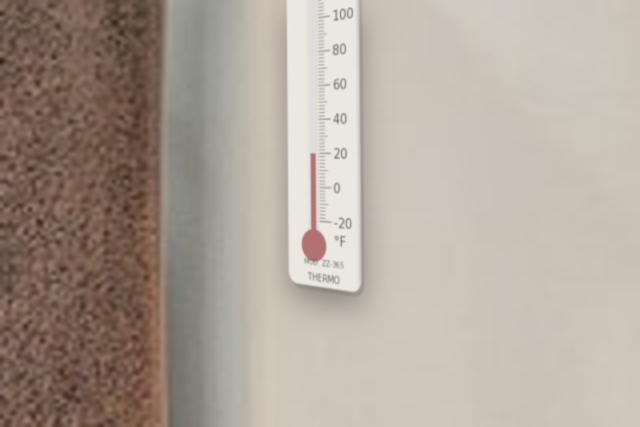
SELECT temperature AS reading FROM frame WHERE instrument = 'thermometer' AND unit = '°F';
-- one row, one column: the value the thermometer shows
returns 20 °F
